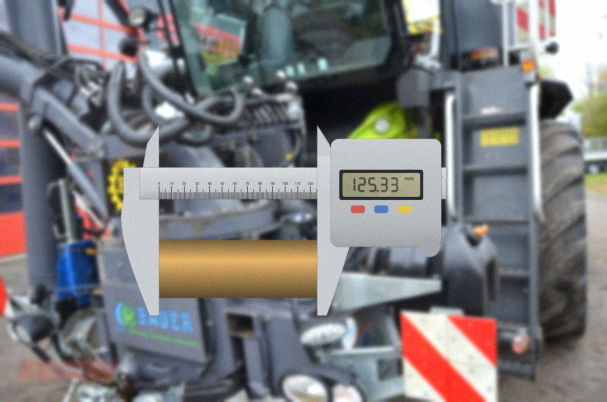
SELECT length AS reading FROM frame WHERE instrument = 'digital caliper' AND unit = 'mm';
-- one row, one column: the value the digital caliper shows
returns 125.33 mm
